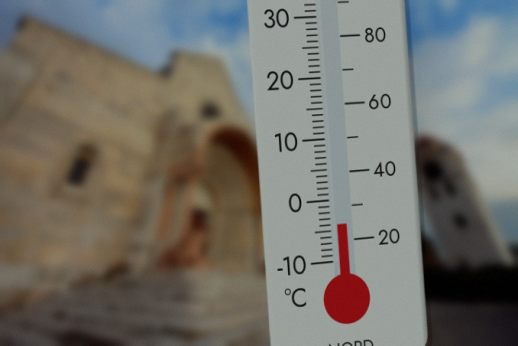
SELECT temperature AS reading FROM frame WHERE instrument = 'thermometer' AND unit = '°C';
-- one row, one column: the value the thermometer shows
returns -4 °C
